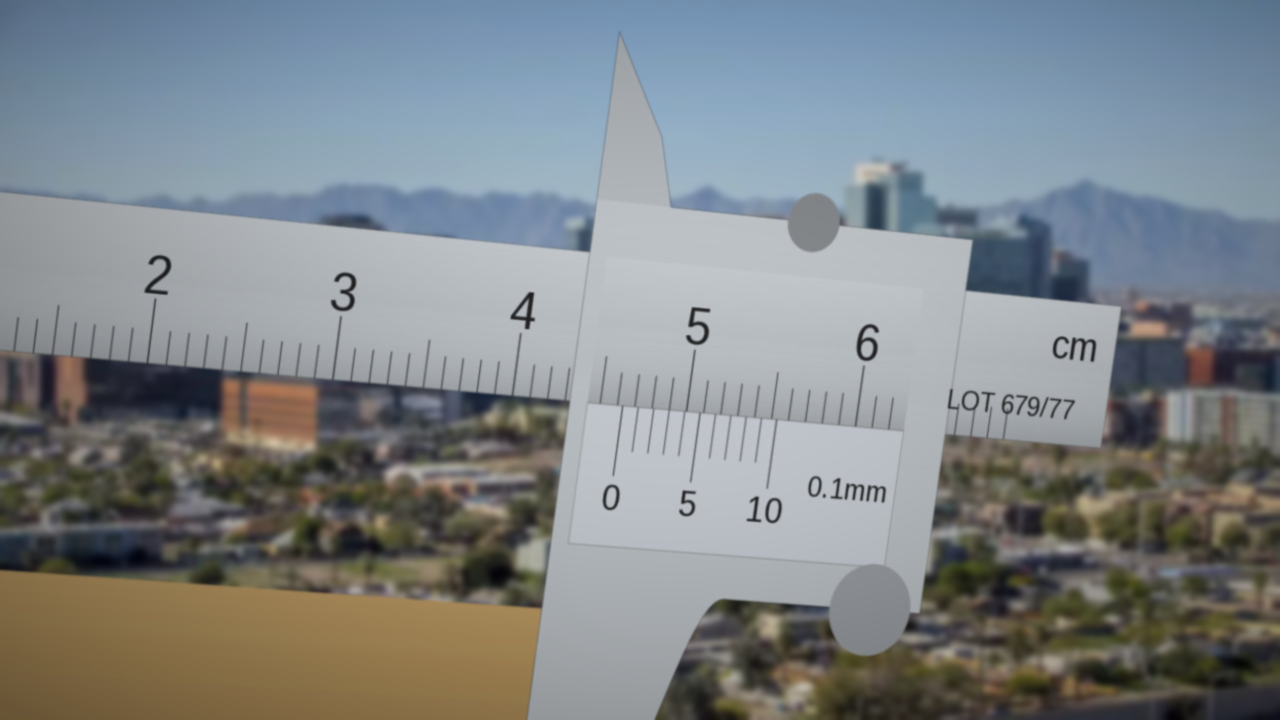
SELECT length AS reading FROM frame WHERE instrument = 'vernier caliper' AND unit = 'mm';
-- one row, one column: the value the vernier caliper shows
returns 46.3 mm
